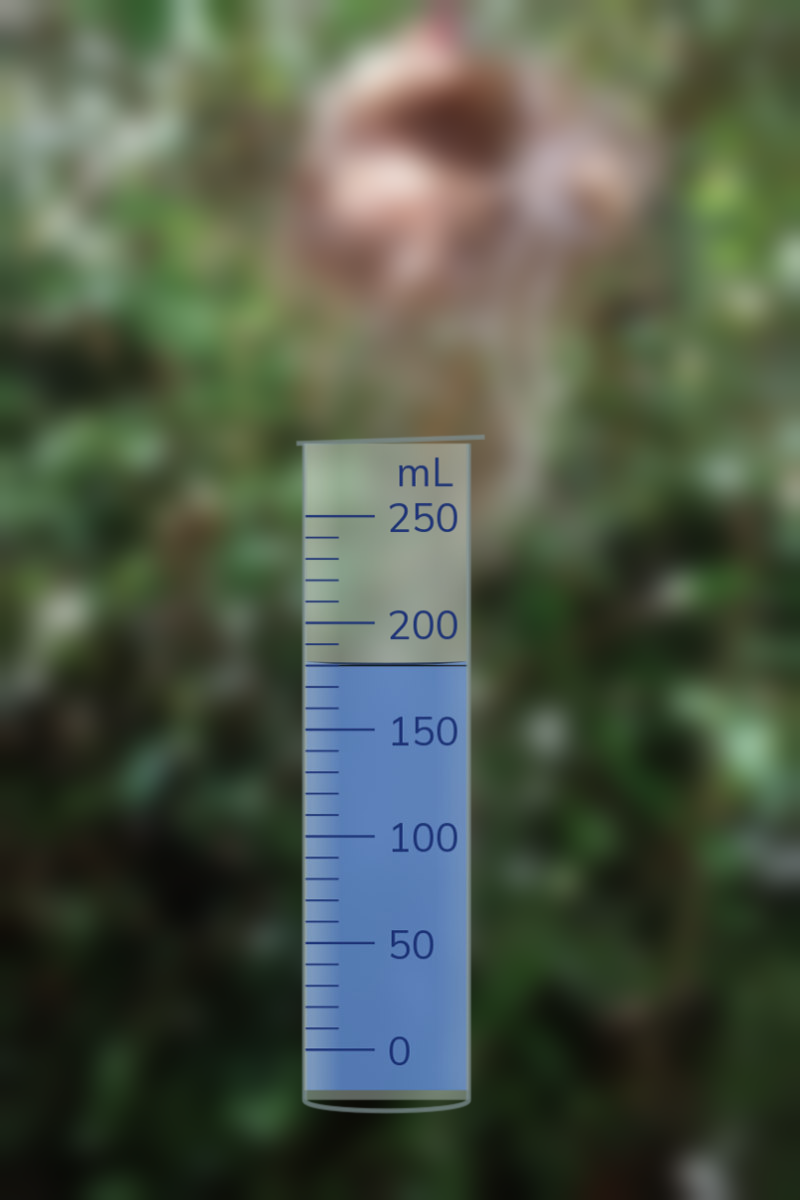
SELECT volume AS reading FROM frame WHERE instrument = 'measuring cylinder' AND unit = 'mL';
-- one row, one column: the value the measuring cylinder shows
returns 180 mL
